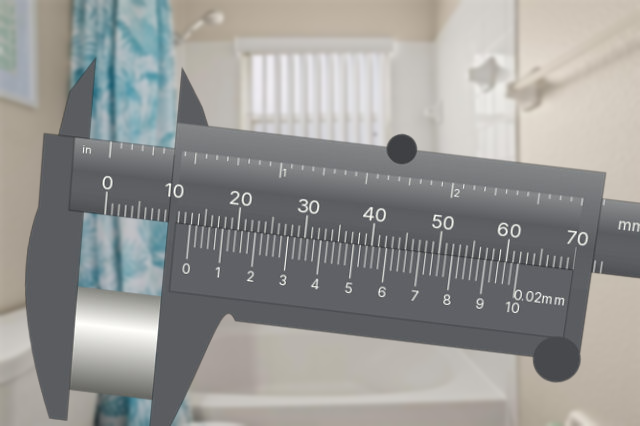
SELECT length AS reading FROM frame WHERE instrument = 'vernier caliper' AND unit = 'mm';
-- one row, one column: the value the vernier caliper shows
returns 12.8 mm
